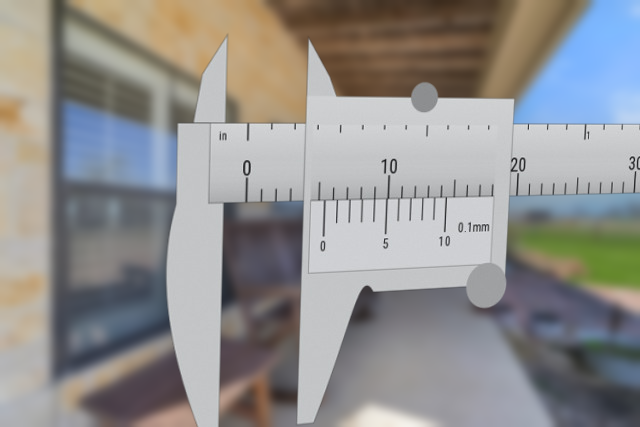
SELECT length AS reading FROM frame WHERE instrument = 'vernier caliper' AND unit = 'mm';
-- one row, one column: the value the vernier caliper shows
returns 5.4 mm
